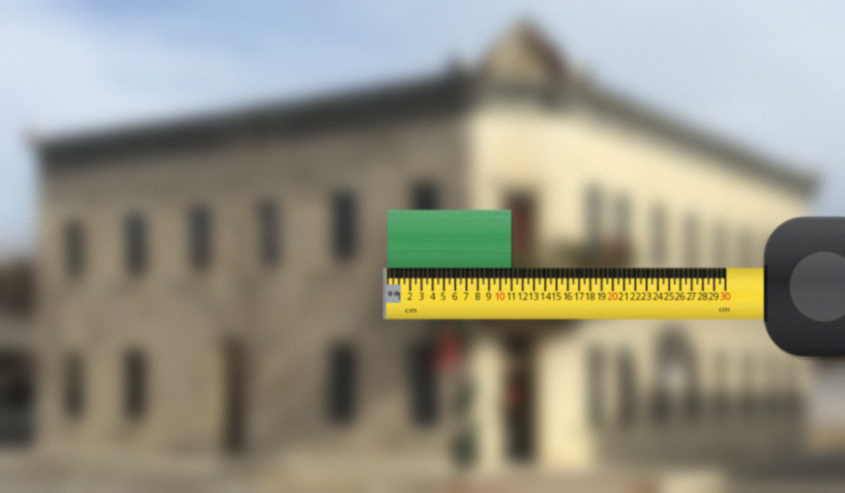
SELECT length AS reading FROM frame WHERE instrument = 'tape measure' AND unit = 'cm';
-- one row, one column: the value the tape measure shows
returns 11 cm
